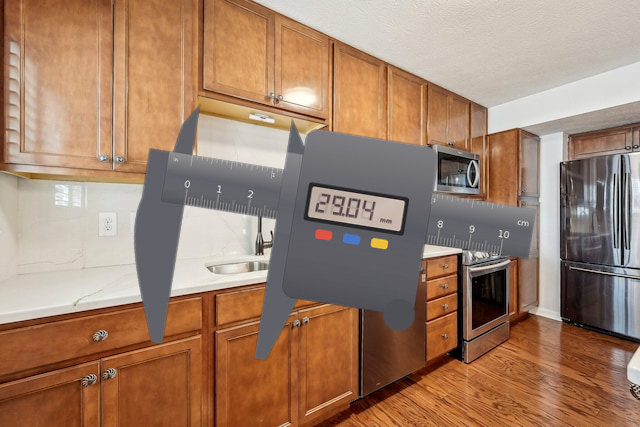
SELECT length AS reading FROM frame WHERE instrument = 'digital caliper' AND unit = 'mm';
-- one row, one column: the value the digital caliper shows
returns 29.04 mm
